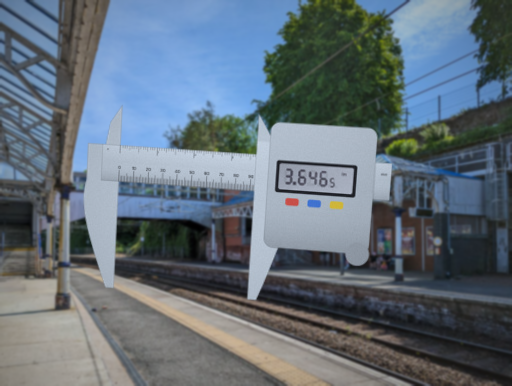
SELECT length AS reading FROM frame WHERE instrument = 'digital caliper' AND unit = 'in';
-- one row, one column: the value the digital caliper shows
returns 3.6465 in
